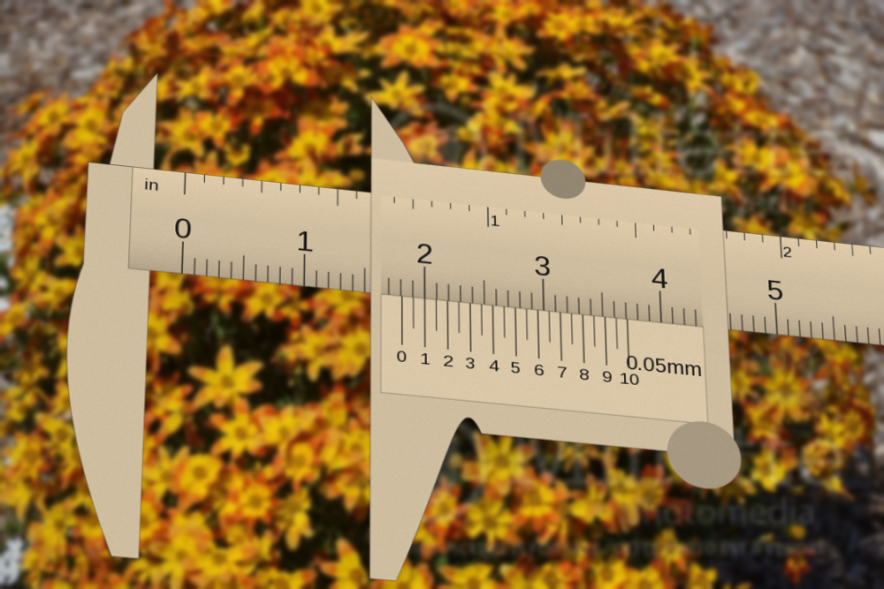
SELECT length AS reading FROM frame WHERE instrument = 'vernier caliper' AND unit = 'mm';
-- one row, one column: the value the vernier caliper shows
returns 18.1 mm
